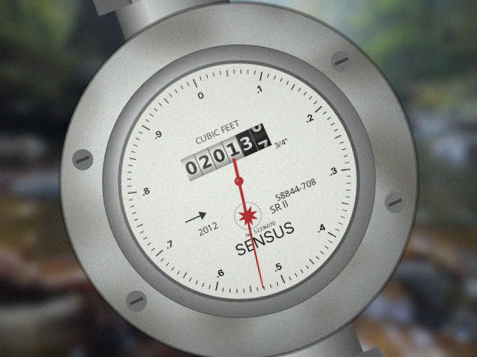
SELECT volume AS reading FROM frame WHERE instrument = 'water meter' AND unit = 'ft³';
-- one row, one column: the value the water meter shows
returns 20136.53 ft³
